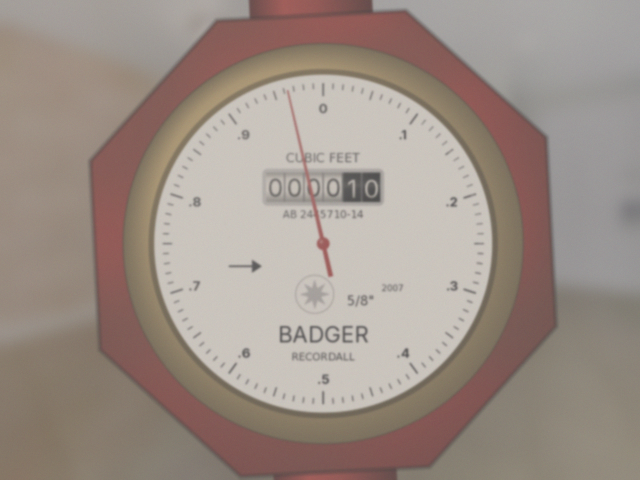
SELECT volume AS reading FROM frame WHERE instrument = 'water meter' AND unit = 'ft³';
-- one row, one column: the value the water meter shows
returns 9.96 ft³
